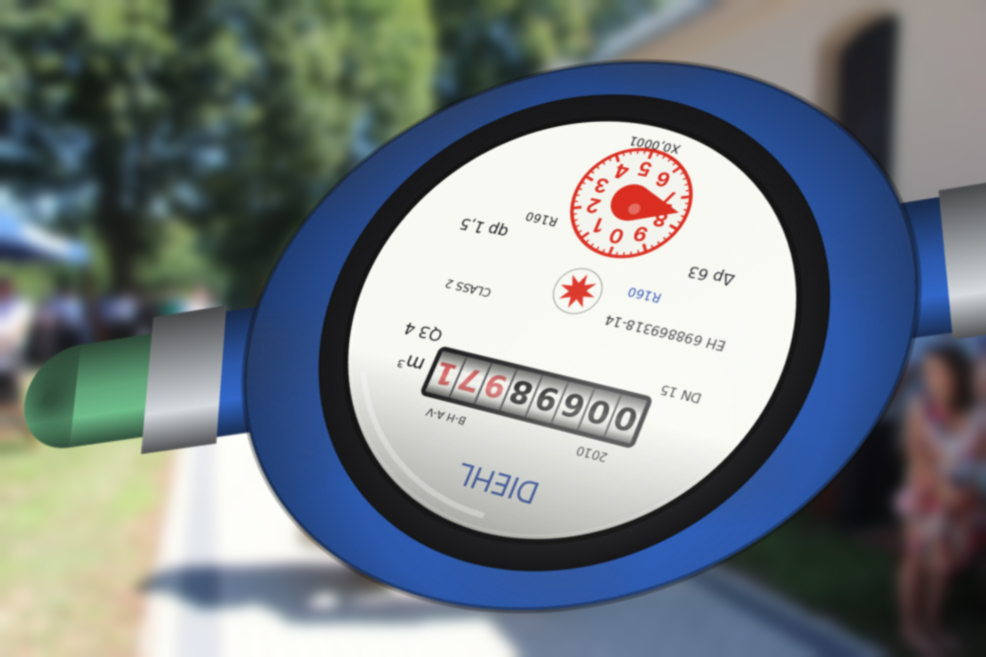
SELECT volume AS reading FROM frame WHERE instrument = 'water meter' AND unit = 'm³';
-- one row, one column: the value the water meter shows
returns 698.9717 m³
